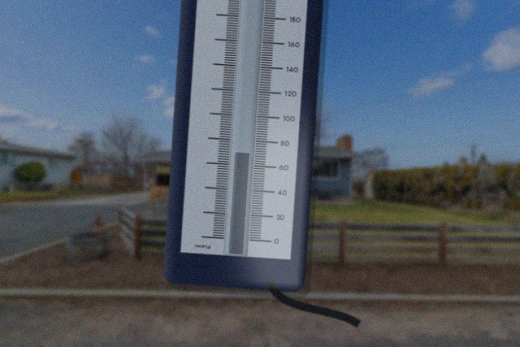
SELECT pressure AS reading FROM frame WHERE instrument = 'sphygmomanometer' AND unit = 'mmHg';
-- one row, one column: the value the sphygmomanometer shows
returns 70 mmHg
